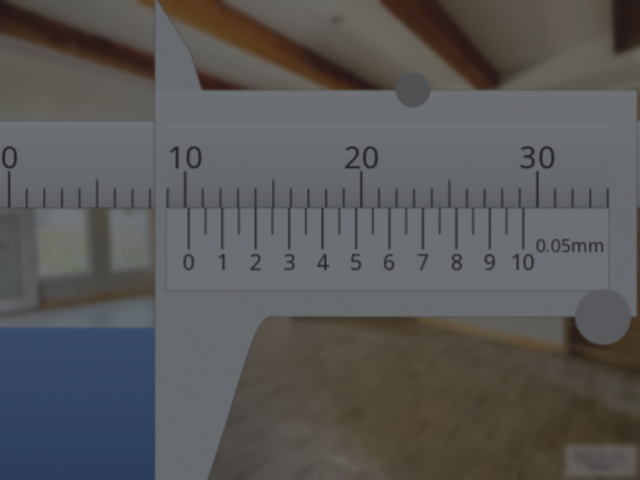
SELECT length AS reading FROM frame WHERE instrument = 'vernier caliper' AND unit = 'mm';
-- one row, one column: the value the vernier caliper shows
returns 10.2 mm
